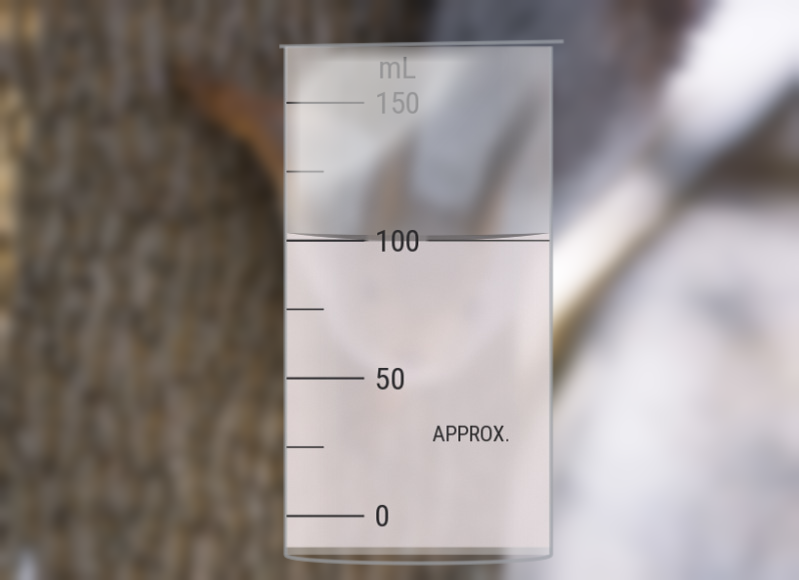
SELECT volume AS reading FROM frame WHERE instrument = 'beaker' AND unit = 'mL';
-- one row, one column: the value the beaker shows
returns 100 mL
